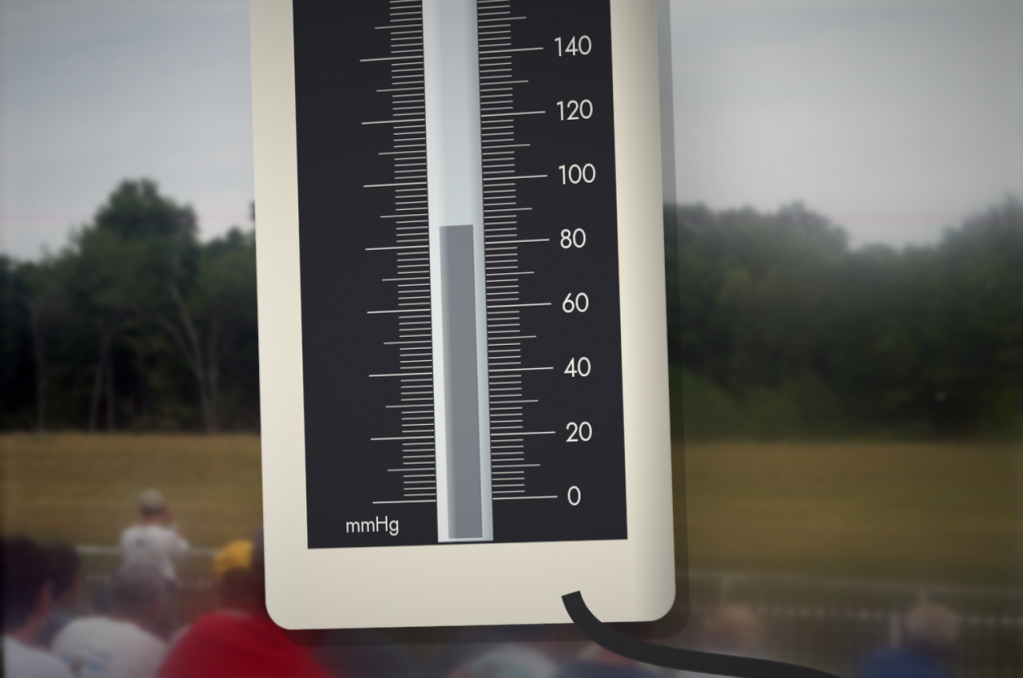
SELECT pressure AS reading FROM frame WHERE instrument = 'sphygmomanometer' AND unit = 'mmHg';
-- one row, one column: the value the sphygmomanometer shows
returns 86 mmHg
